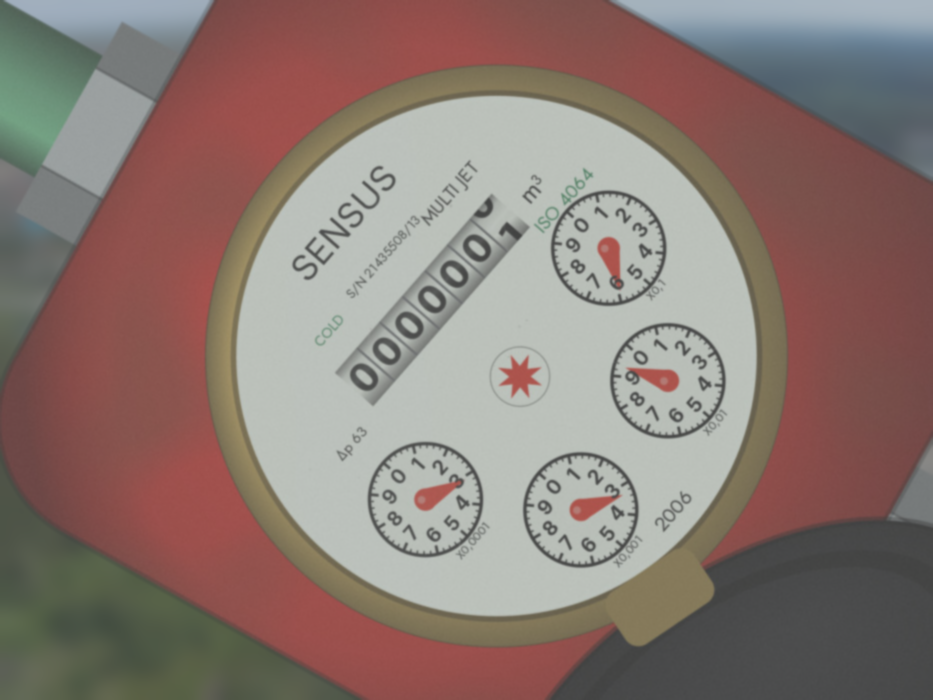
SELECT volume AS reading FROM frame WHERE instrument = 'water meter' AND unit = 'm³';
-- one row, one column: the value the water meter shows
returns 0.5933 m³
